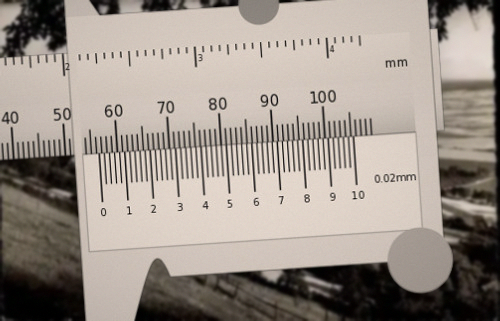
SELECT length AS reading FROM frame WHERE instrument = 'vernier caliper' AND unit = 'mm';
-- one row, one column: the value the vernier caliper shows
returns 56.5 mm
